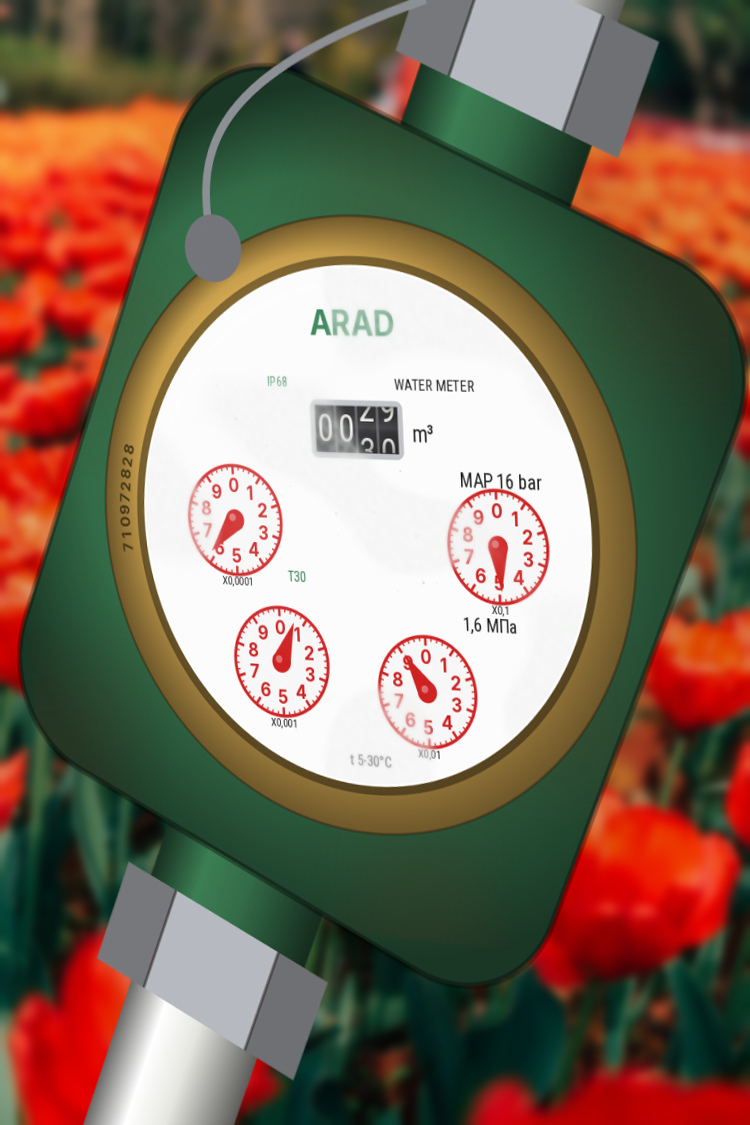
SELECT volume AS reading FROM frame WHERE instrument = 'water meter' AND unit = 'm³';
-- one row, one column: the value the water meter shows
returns 29.4906 m³
